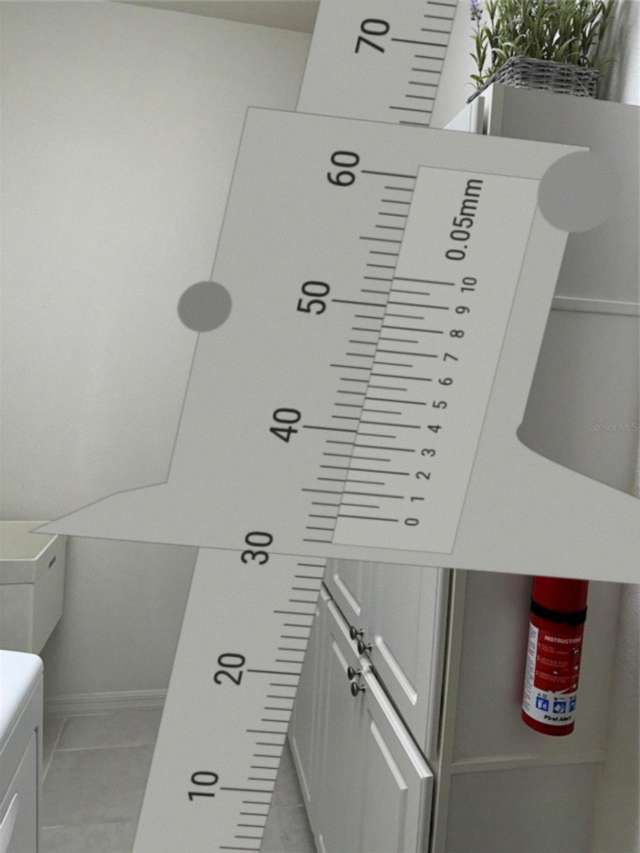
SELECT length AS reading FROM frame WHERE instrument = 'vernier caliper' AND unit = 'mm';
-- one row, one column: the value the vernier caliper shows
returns 33.2 mm
